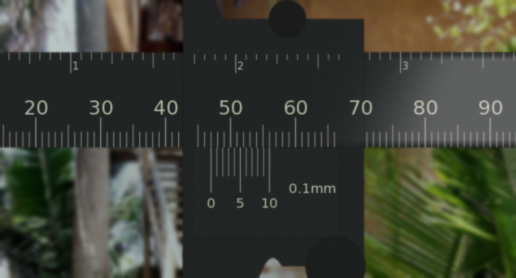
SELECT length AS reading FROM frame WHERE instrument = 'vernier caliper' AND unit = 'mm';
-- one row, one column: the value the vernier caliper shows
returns 47.0 mm
